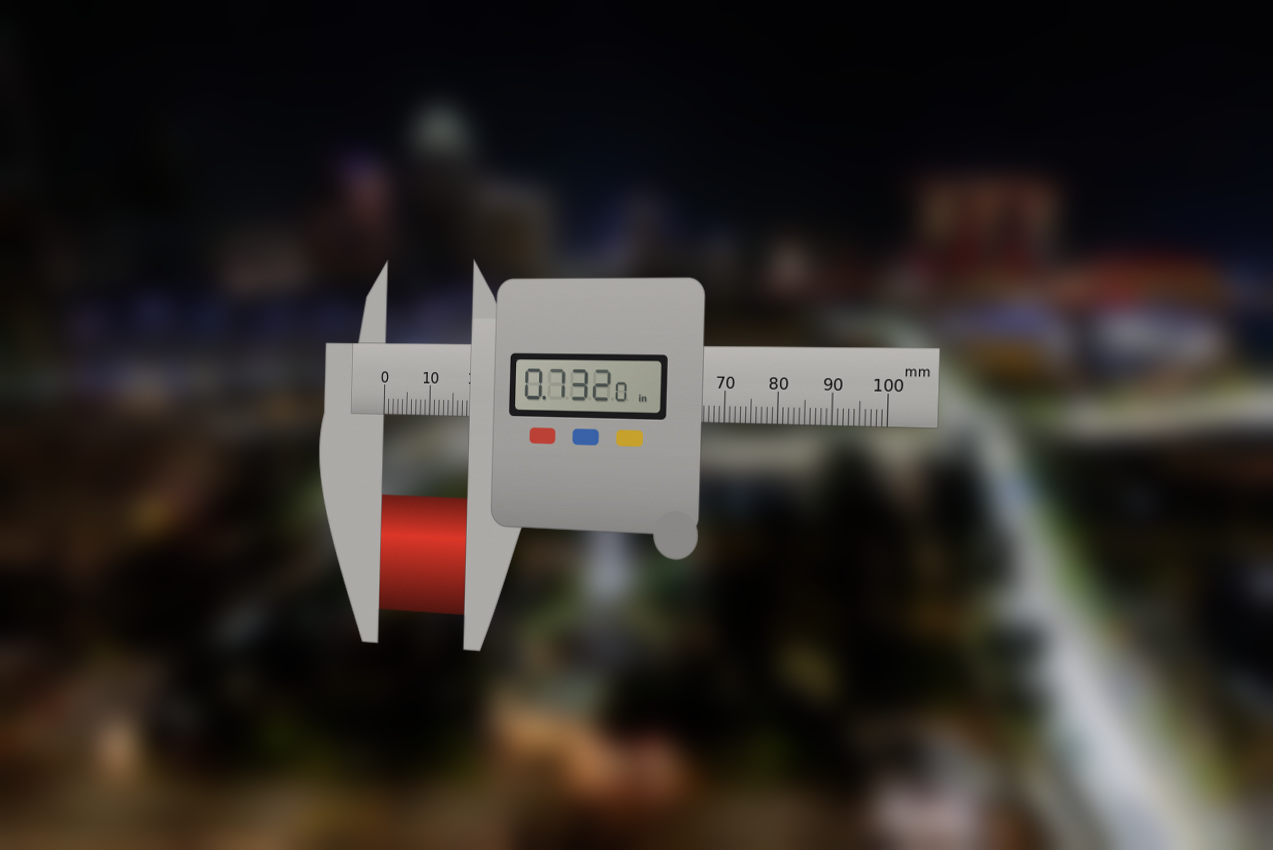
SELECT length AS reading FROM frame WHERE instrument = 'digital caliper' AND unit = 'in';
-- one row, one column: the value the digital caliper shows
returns 0.7320 in
